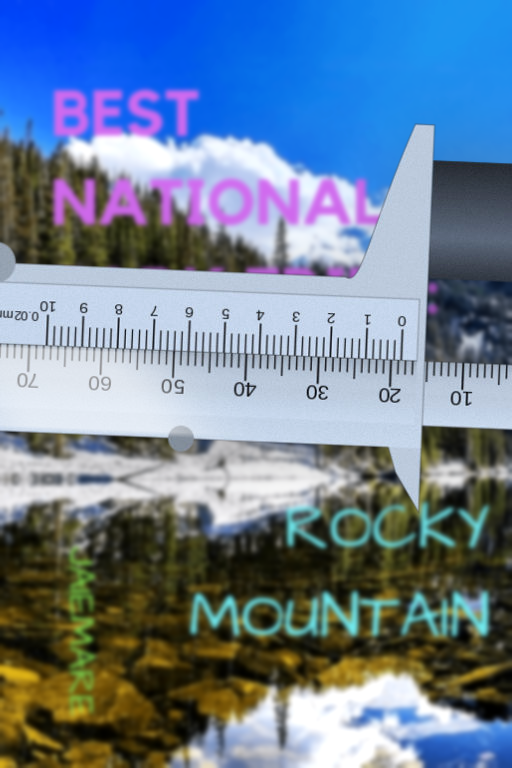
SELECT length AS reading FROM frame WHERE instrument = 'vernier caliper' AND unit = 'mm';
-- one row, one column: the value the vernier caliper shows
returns 18.6 mm
